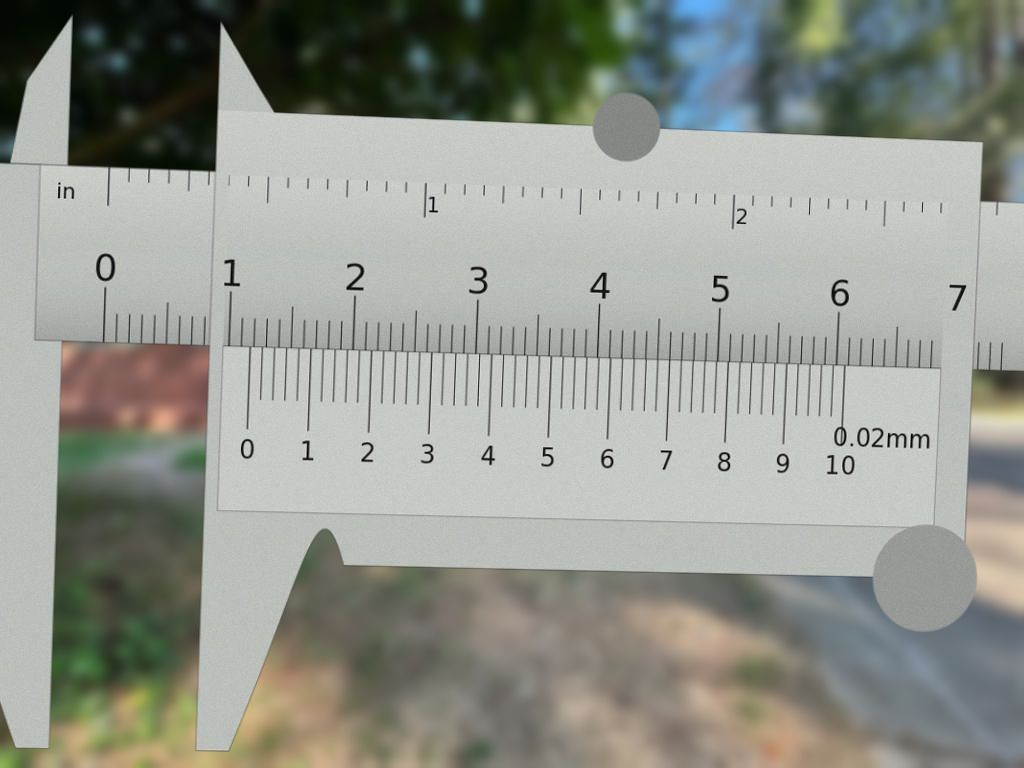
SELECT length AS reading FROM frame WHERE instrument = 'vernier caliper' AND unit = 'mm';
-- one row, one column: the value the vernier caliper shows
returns 11.7 mm
